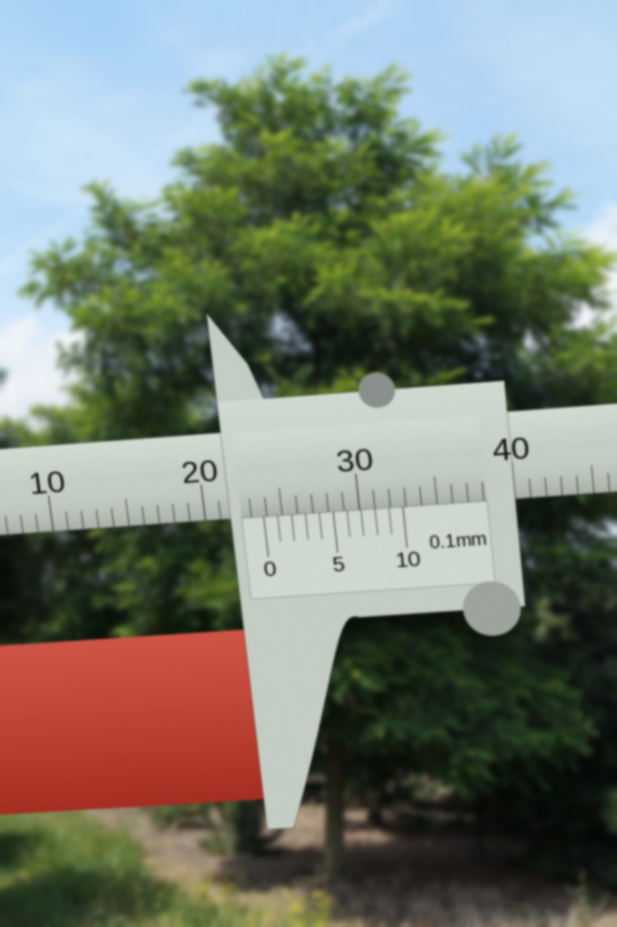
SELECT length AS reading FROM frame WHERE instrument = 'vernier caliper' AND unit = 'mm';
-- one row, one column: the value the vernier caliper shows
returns 23.8 mm
